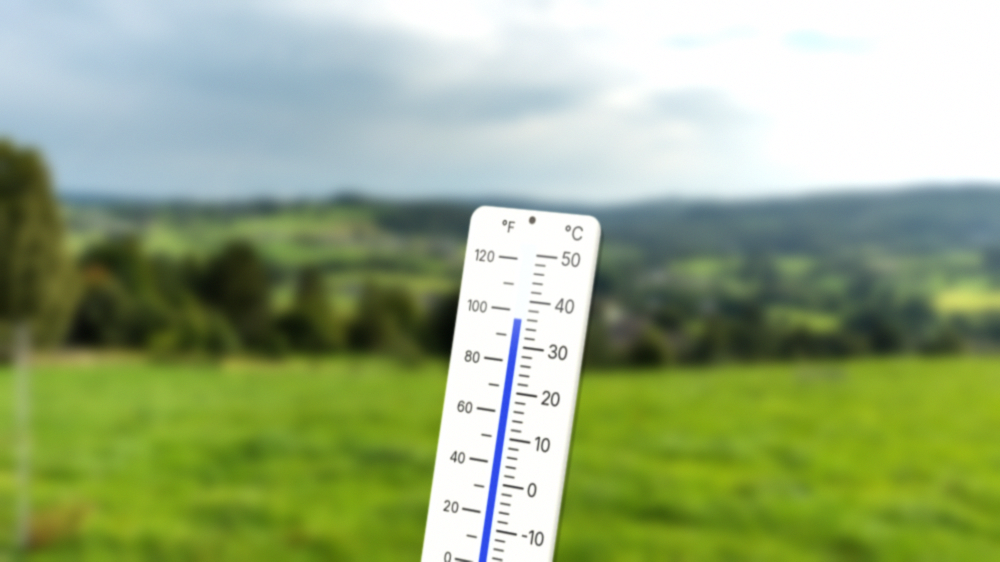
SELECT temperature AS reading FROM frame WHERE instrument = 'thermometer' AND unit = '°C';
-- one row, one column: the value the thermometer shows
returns 36 °C
